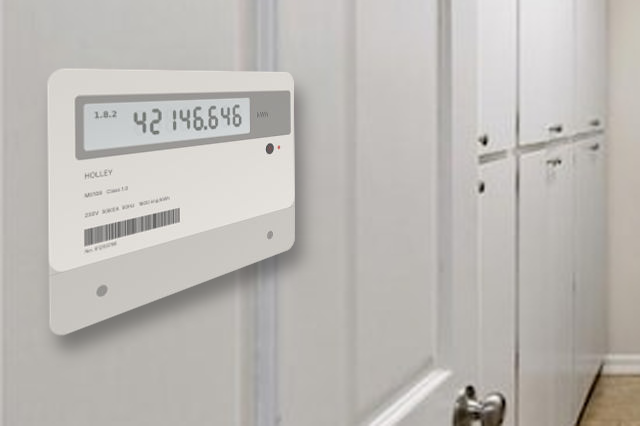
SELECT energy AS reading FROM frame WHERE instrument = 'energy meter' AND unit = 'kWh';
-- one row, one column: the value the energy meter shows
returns 42146.646 kWh
